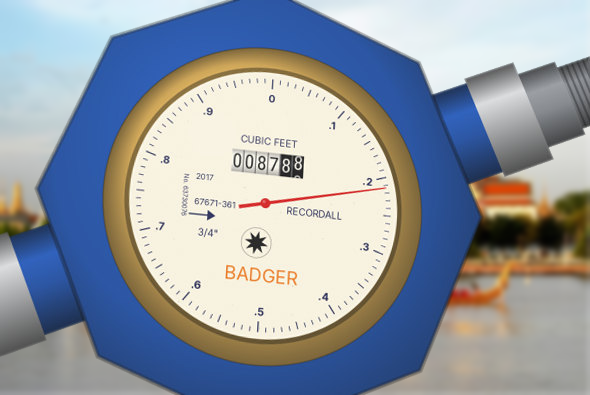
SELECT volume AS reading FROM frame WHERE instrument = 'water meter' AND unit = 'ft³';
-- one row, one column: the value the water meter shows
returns 8788.21 ft³
